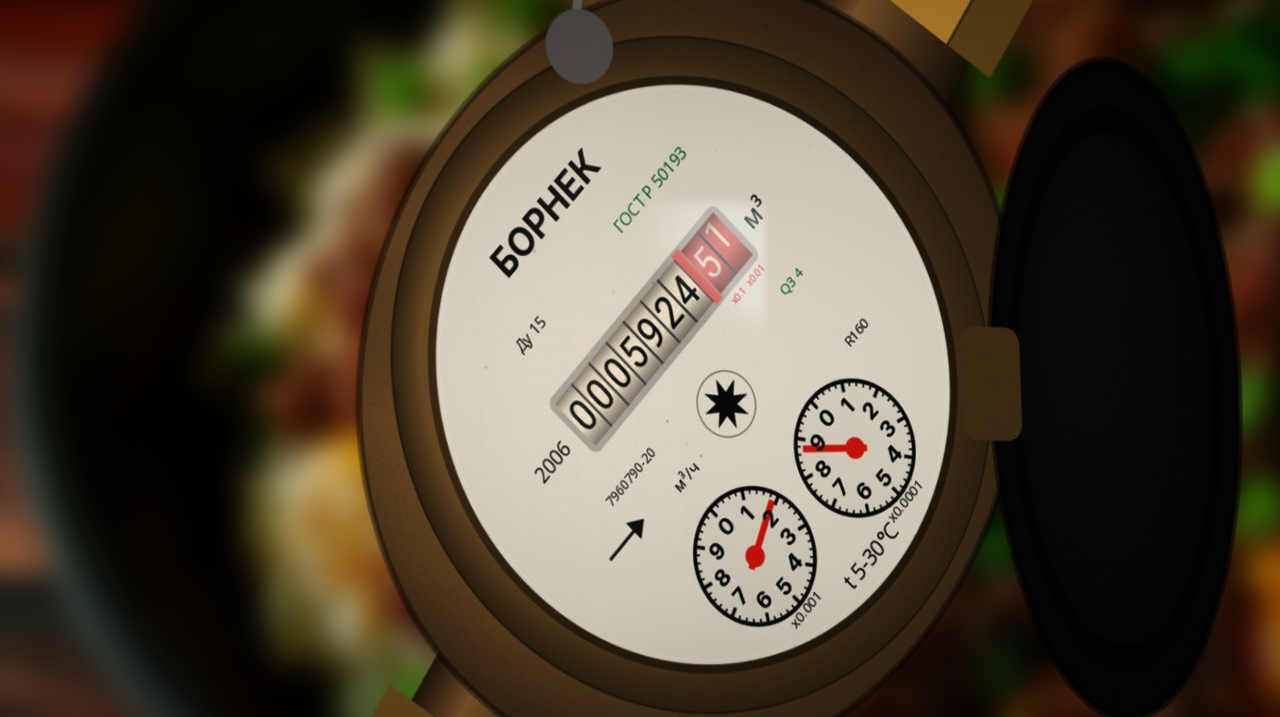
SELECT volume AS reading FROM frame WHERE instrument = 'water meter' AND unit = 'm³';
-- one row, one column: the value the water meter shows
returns 5924.5118 m³
